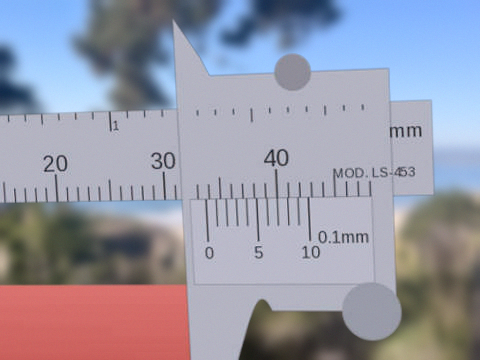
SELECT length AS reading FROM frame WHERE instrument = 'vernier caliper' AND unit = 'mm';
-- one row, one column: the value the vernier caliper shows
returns 33.7 mm
